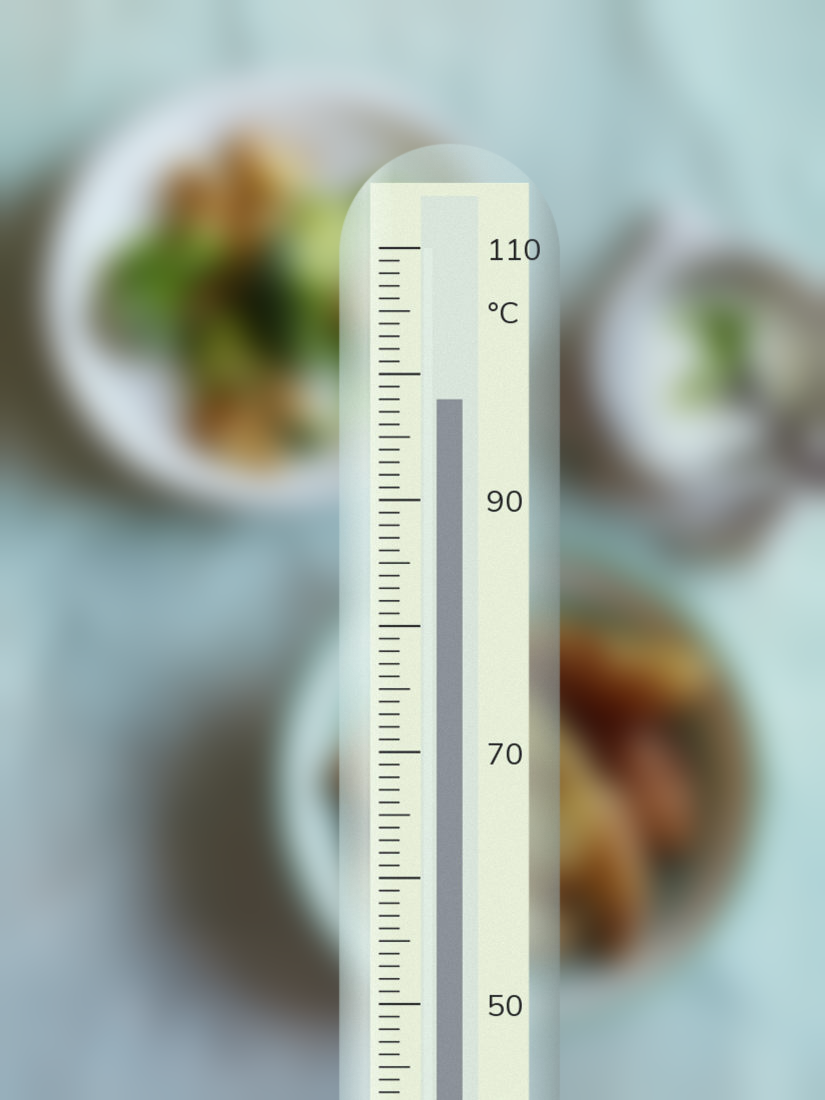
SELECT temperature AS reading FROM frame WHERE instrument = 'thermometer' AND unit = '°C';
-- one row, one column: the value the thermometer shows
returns 98 °C
